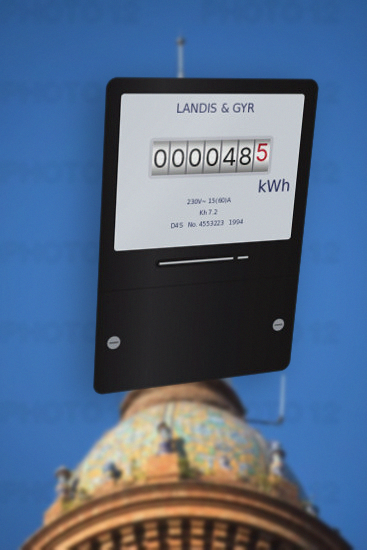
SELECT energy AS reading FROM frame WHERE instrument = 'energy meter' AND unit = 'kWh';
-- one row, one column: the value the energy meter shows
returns 48.5 kWh
